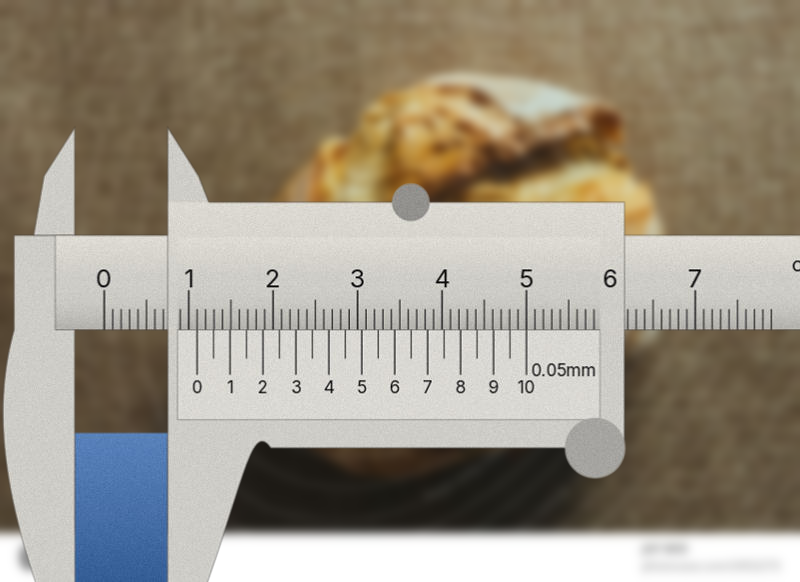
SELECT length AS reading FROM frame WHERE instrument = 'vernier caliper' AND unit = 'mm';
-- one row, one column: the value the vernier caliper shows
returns 11.0 mm
